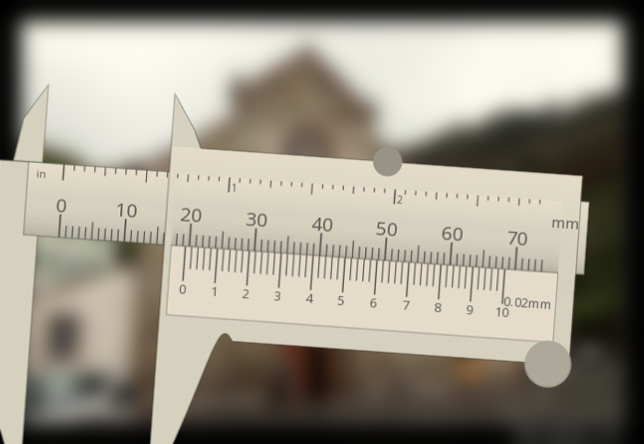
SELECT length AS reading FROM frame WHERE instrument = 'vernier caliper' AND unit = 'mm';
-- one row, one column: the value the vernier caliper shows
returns 19.4 mm
